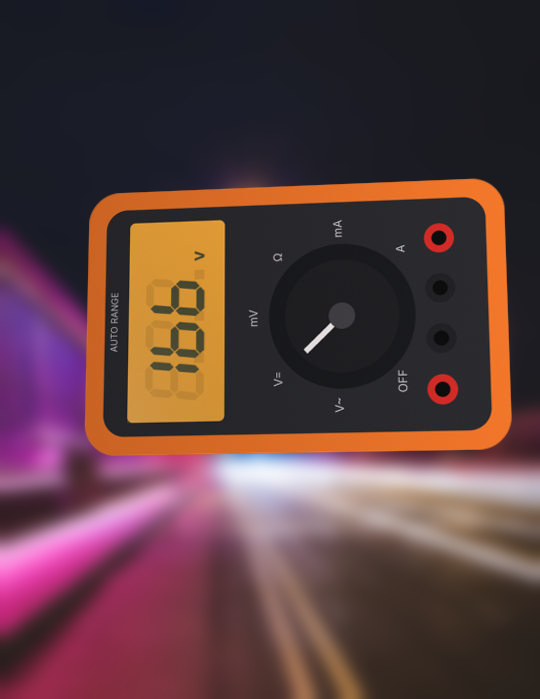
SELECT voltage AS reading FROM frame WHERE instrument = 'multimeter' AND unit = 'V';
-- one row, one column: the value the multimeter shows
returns 166 V
